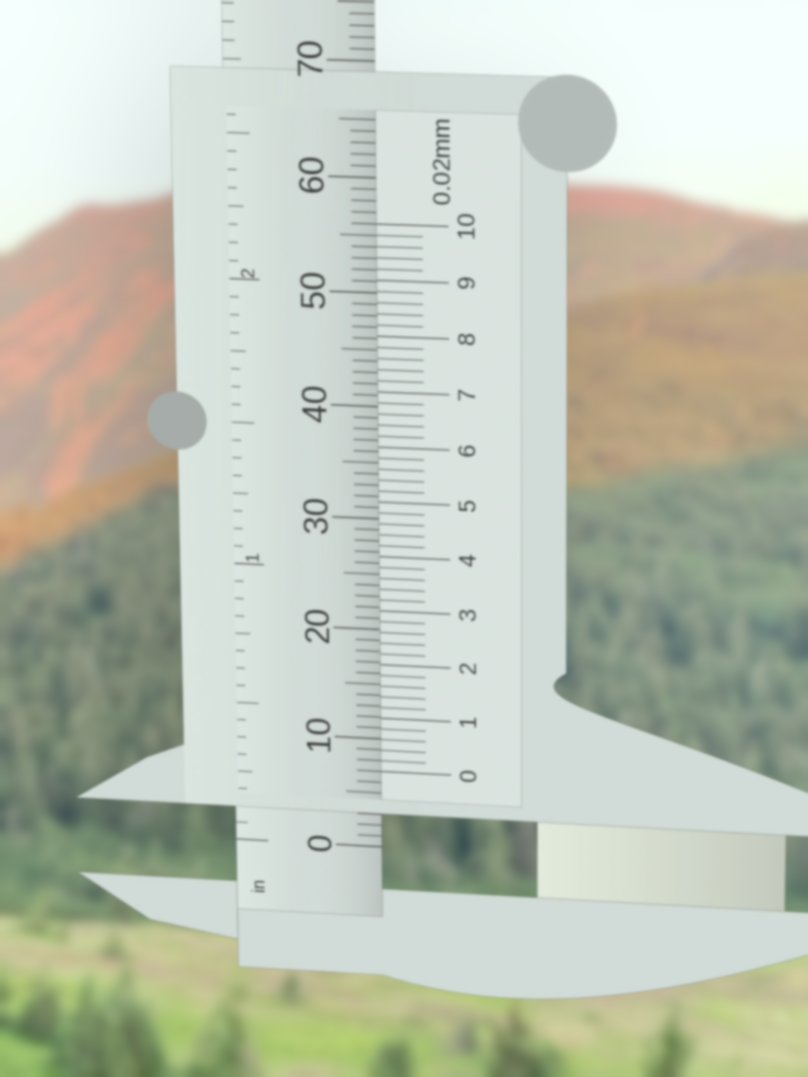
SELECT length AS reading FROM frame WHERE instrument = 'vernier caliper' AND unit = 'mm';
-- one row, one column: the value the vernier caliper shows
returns 7.0 mm
